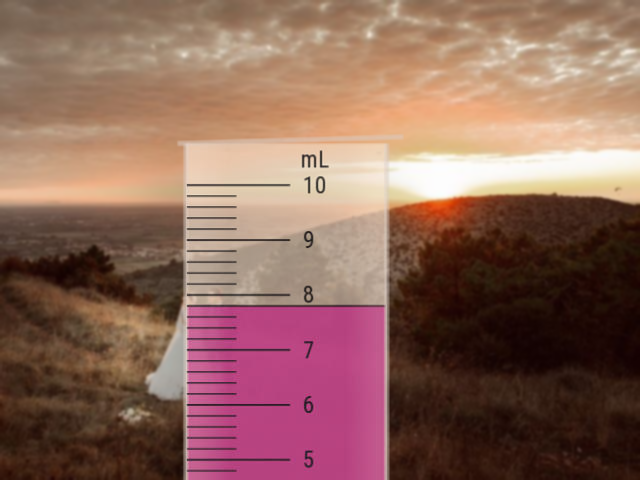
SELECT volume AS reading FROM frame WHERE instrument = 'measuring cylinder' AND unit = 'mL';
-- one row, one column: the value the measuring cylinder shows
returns 7.8 mL
